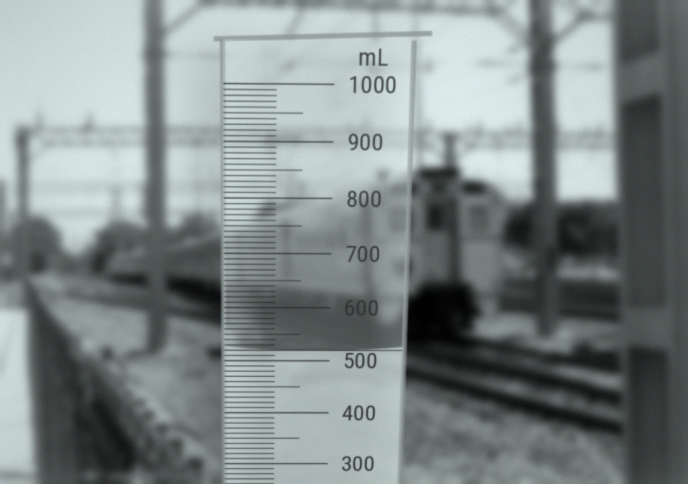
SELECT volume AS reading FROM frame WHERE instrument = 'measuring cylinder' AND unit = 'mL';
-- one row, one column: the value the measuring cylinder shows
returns 520 mL
